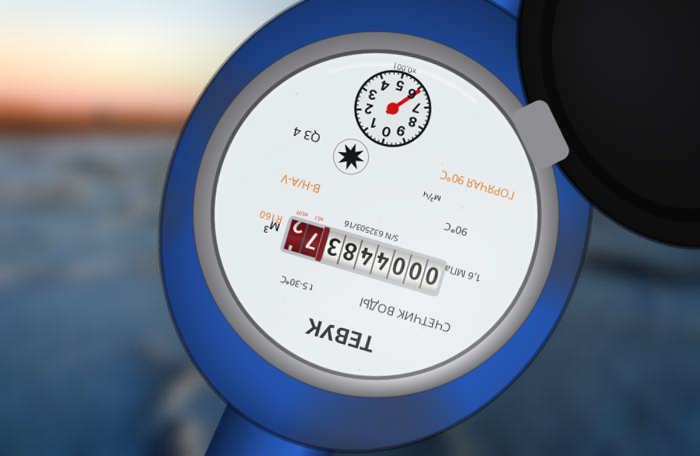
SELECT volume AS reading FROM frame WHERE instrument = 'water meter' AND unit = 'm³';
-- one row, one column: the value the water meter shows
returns 4483.716 m³
